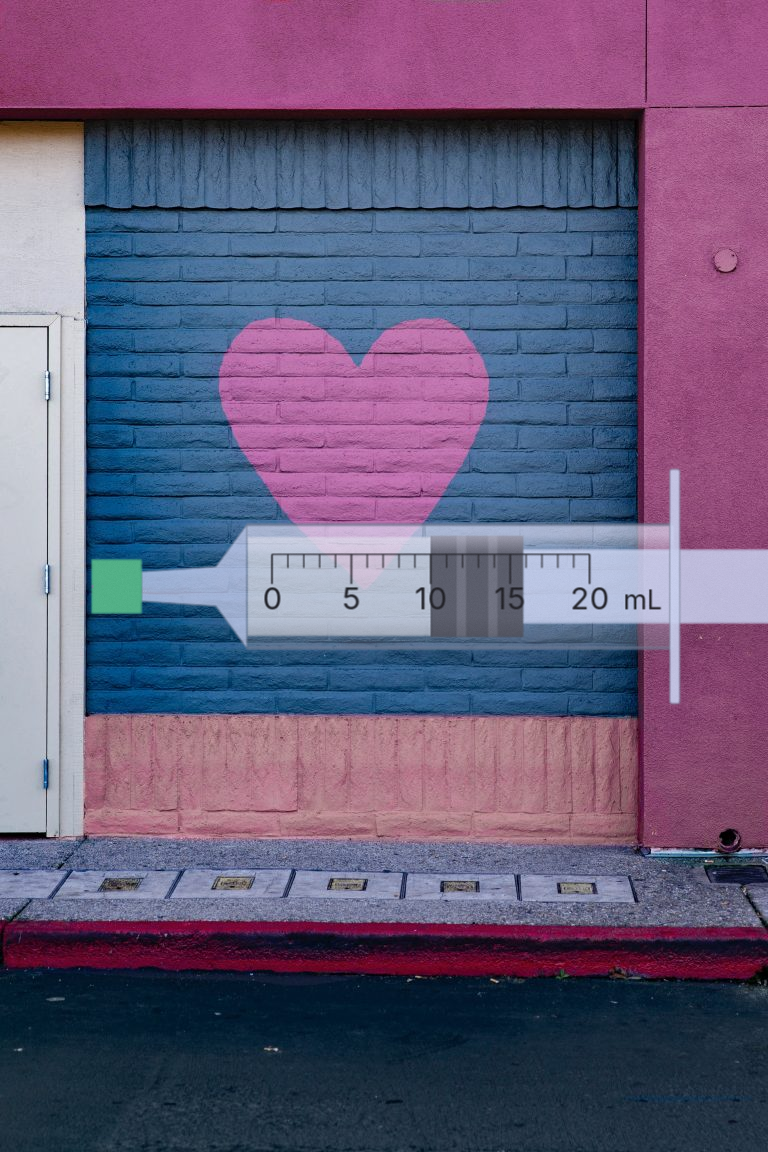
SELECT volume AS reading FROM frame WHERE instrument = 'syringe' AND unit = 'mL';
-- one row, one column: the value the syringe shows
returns 10 mL
